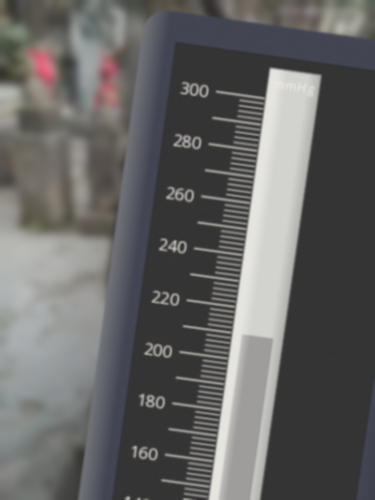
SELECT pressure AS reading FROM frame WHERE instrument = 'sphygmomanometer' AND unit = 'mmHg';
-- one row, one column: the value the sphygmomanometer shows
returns 210 mmHg
